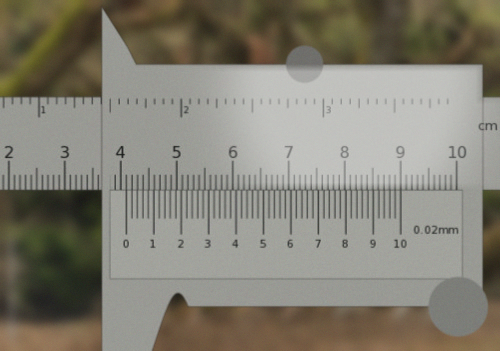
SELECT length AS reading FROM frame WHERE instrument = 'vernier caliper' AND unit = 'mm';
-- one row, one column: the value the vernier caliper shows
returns 41.0 mm
